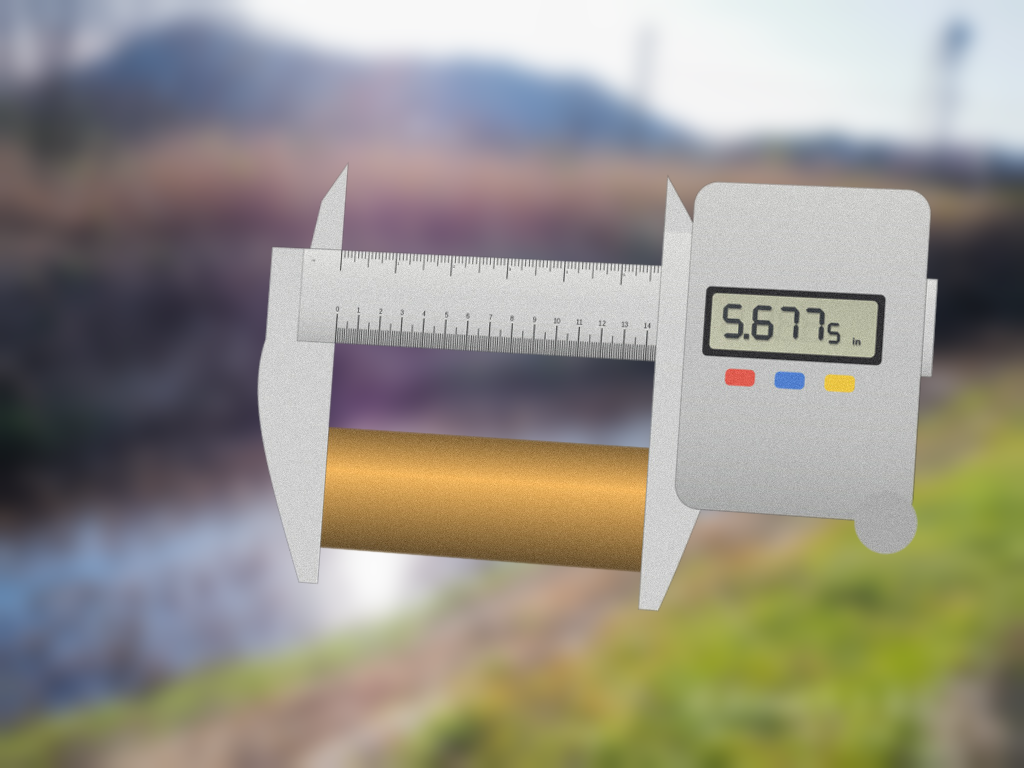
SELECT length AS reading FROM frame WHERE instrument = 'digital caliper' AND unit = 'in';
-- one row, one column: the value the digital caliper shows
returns 5.6775 in
